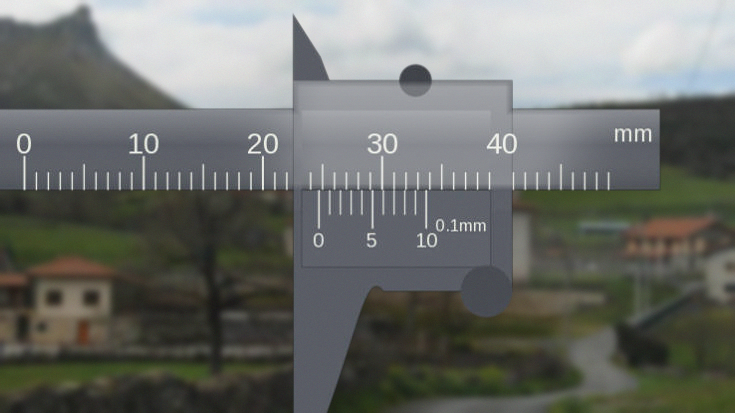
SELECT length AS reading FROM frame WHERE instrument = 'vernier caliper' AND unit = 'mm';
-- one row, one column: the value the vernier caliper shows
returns 24.7 mm
